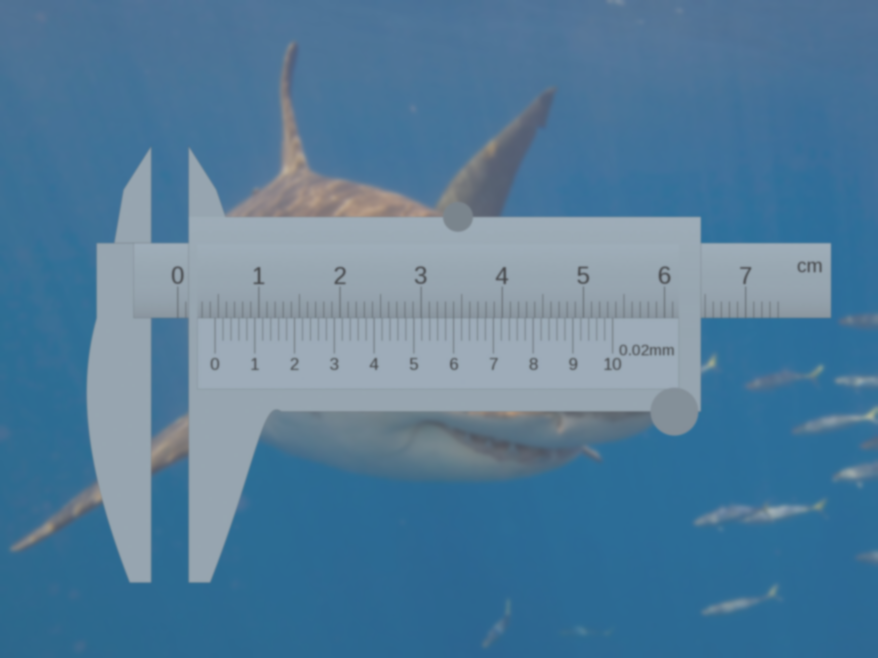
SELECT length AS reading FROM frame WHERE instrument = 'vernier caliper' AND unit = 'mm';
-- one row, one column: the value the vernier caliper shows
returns 4.6 mm
